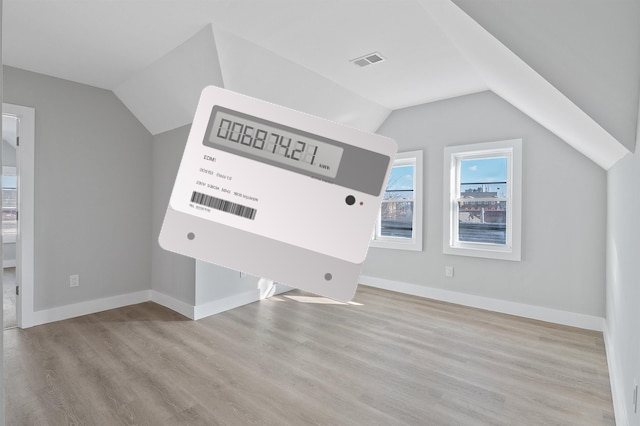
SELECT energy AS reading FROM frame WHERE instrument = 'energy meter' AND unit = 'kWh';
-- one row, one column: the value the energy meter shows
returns 6874.21 kWh
